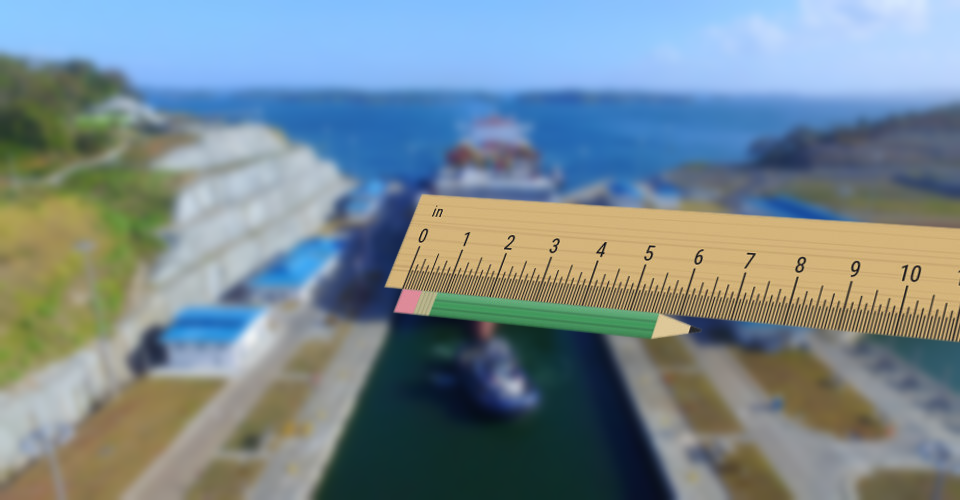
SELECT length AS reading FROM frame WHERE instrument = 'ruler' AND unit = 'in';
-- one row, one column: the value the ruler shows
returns 6.5 in
